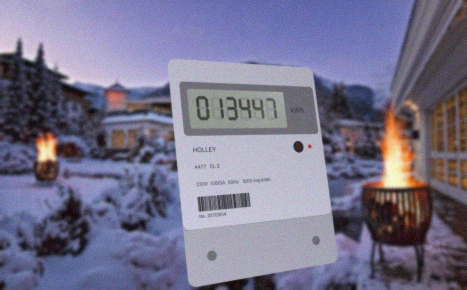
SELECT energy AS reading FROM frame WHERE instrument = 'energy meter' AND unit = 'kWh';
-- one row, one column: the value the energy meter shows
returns 13447 kWh
